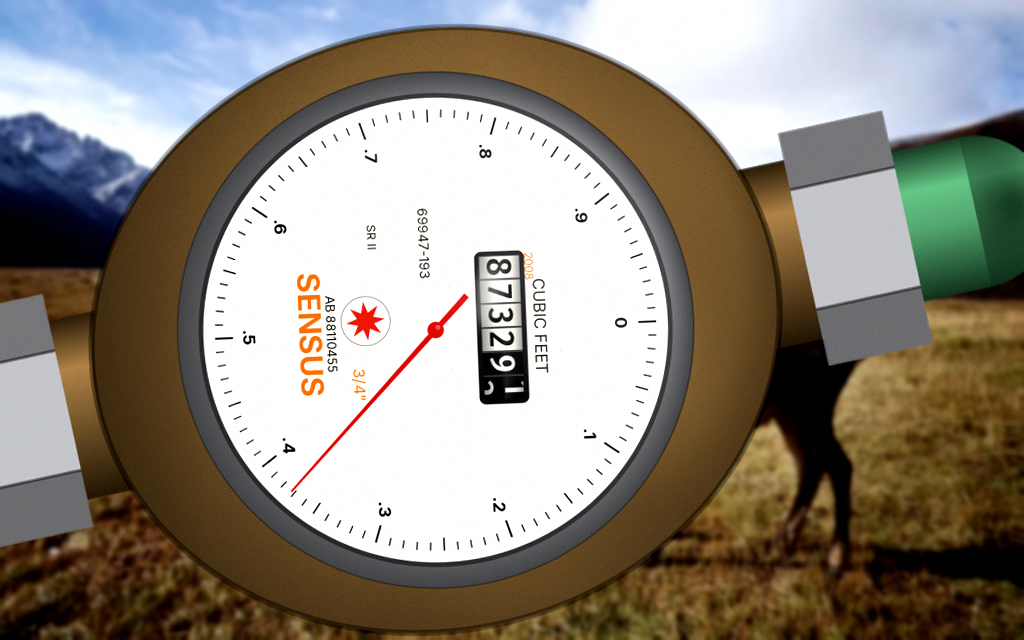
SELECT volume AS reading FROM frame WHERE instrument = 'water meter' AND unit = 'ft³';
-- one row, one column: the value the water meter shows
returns 873291.37 ft³
